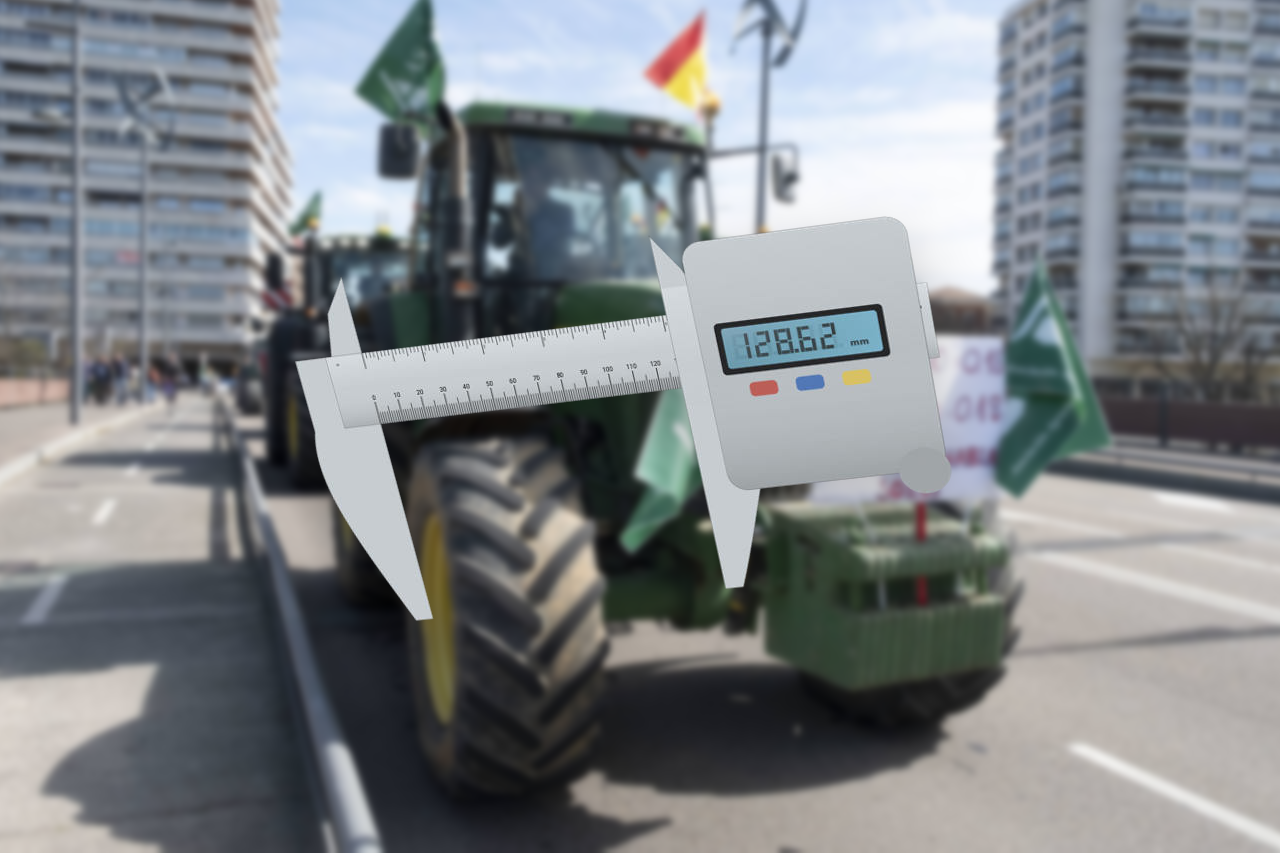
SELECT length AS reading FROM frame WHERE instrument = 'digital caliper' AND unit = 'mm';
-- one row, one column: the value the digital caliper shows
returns 128.62 mm
